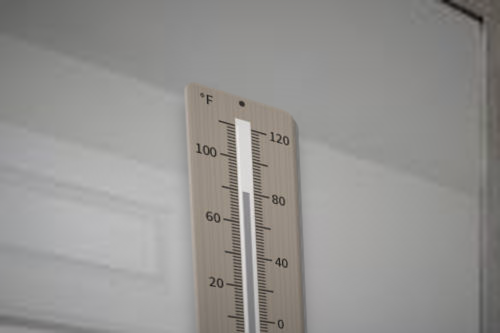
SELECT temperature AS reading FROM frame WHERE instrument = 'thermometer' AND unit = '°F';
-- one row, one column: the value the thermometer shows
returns 80 °F
